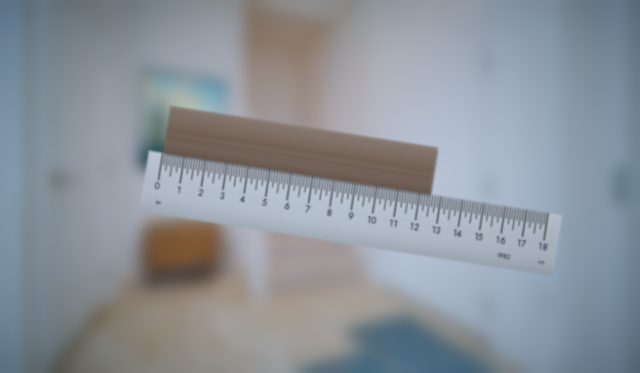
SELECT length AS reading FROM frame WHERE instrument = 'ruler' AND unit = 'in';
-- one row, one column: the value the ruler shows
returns 12.5 in
